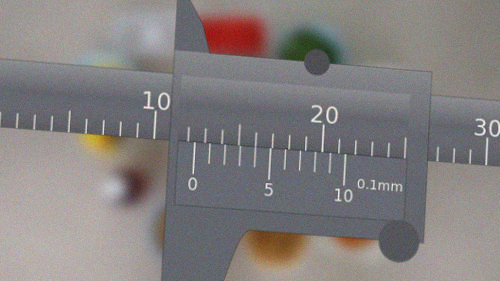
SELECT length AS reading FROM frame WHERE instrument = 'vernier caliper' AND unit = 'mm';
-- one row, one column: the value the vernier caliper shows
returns 12.4 mm
